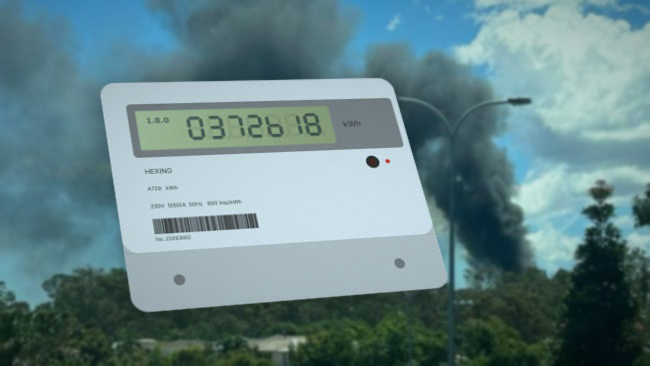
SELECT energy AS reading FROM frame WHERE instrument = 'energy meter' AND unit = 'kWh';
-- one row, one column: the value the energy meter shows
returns 372618 kWh
